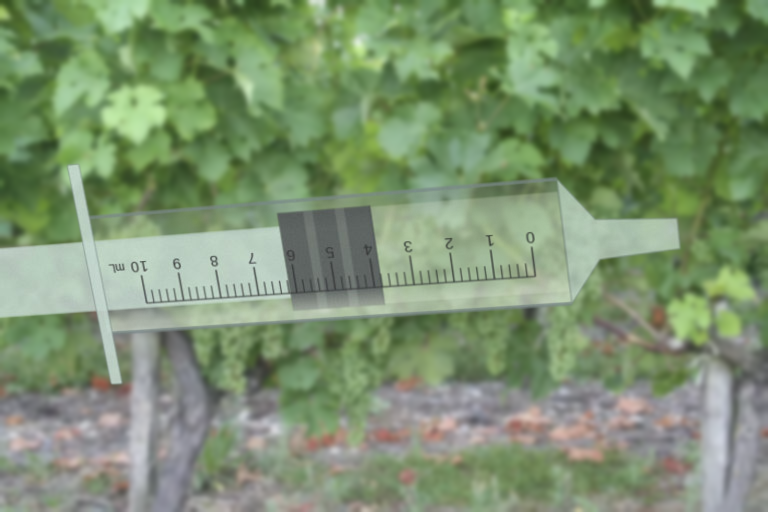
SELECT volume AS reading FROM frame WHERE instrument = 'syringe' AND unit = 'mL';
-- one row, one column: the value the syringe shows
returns 3.8 mL
